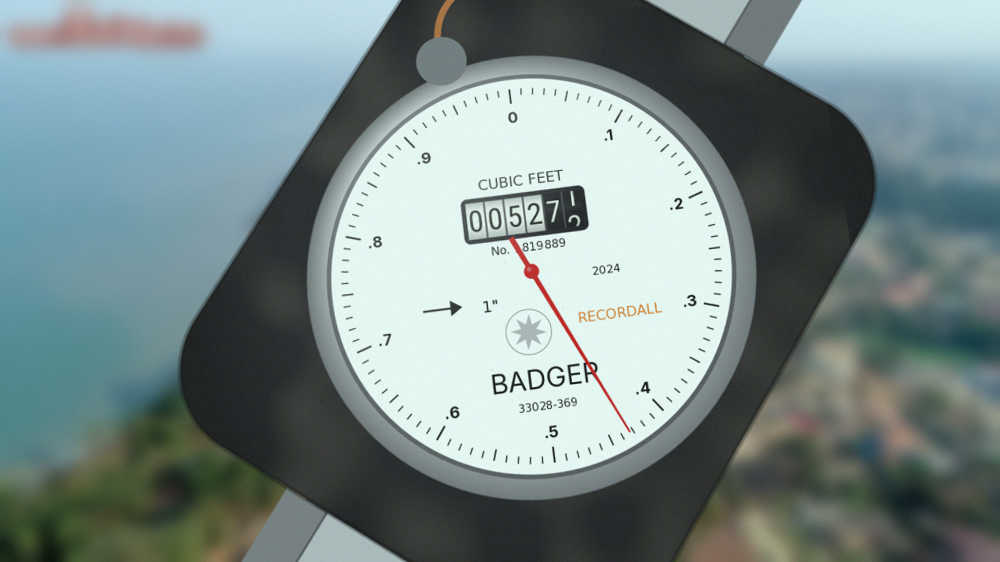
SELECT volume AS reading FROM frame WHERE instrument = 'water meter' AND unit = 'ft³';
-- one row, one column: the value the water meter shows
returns 5271.43 ft³
